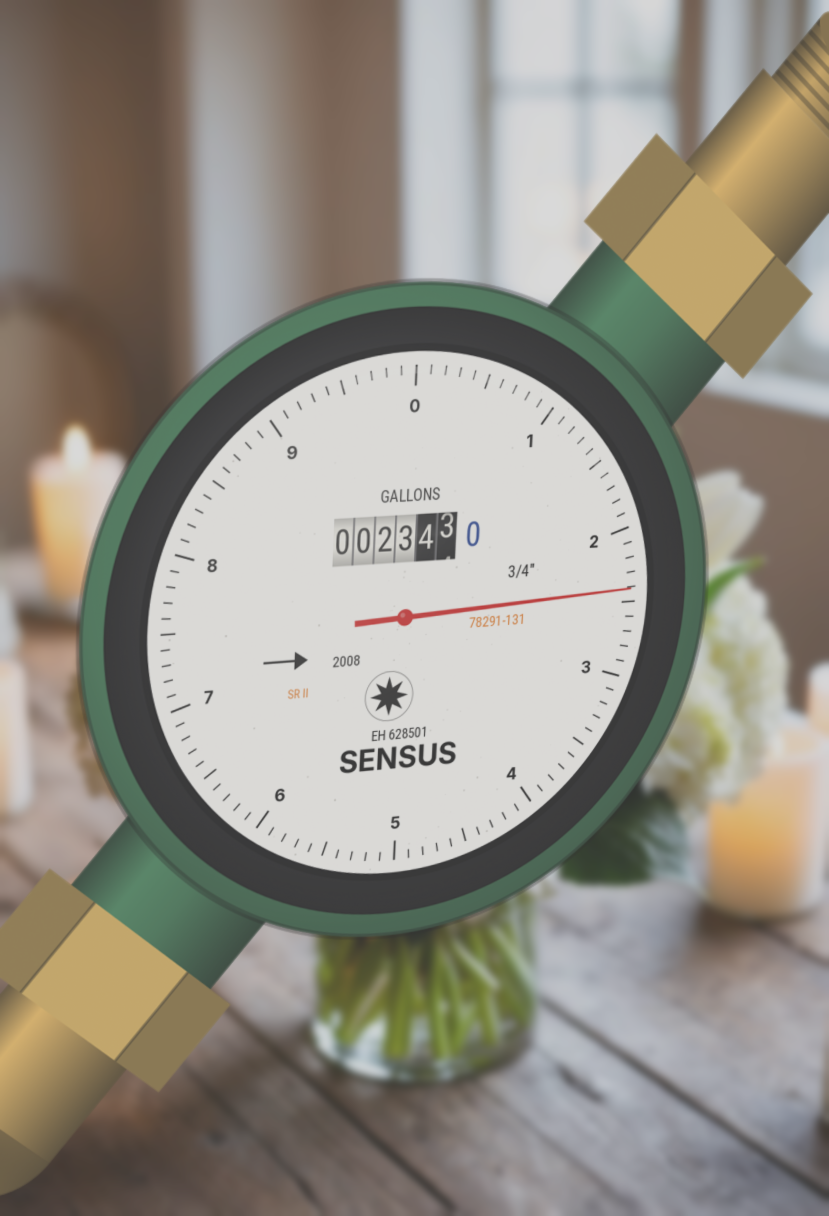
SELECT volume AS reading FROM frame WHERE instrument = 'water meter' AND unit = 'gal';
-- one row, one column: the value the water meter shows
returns 23432.4 gal
